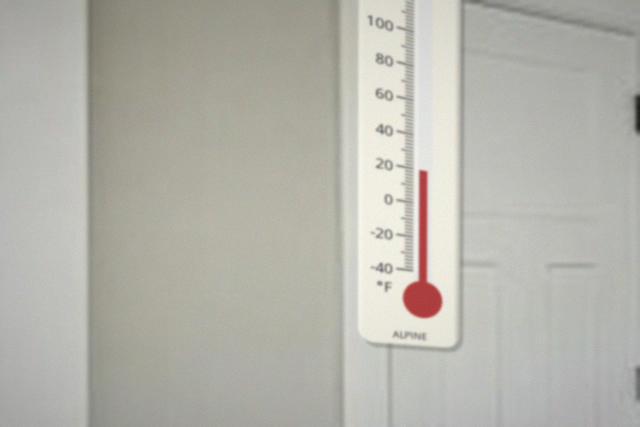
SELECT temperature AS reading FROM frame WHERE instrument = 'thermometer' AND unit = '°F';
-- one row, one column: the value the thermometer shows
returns 20 °F
